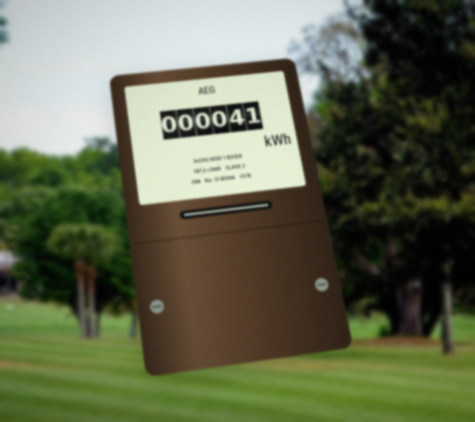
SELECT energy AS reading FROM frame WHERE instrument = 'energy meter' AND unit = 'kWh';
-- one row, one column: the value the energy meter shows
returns 41 kWh
